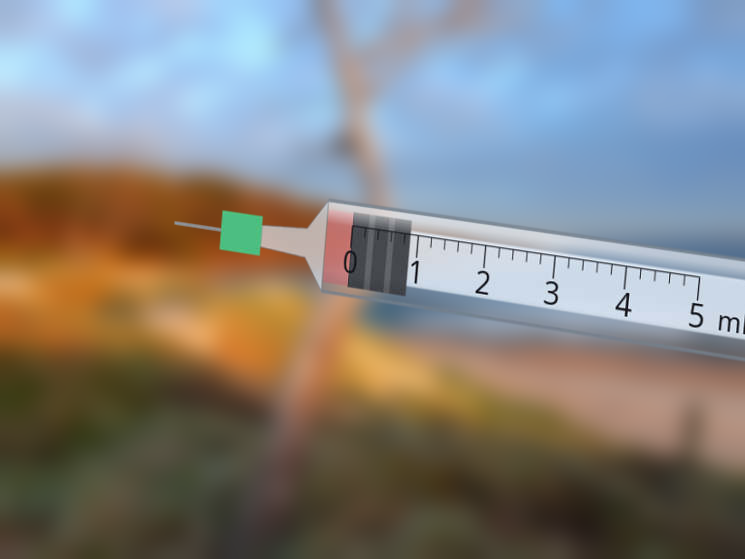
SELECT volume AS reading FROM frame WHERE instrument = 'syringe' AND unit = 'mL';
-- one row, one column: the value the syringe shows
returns 0 mL
